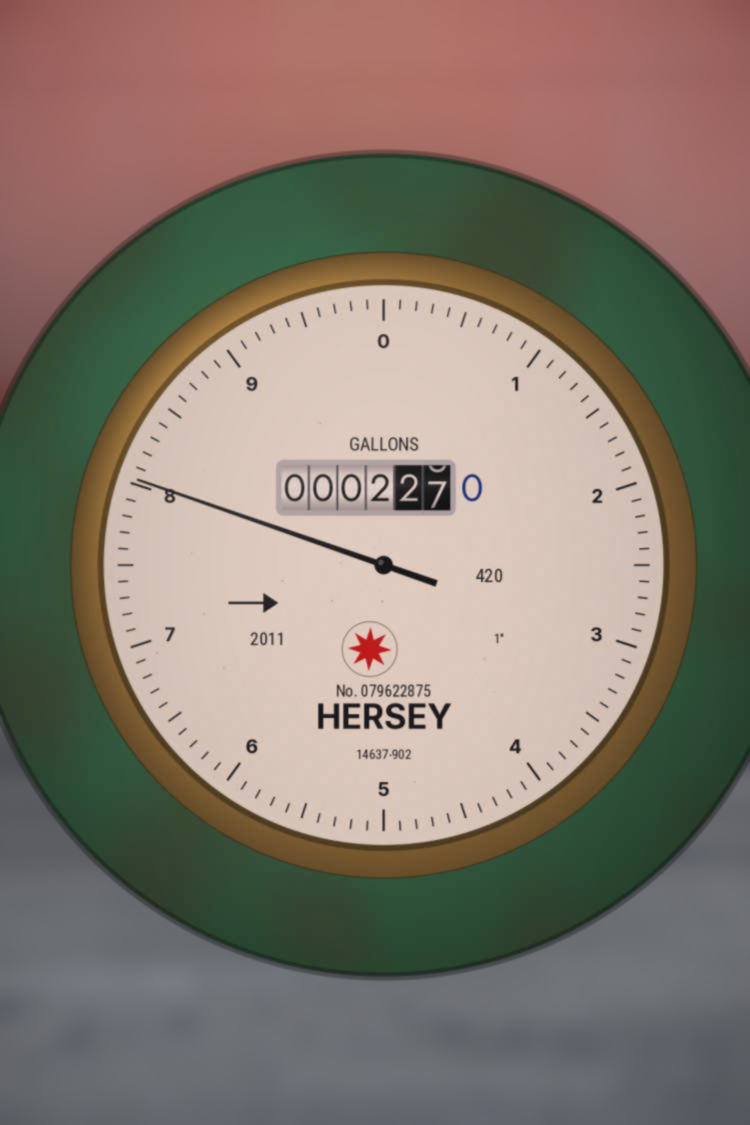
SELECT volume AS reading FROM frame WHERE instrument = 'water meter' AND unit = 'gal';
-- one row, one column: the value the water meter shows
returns 2268.0 gal
